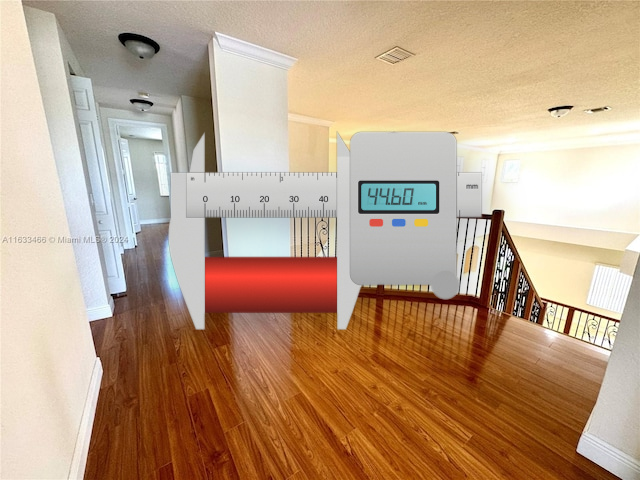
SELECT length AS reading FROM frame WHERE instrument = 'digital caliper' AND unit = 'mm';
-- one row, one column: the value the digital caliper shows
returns 44.60 mm
